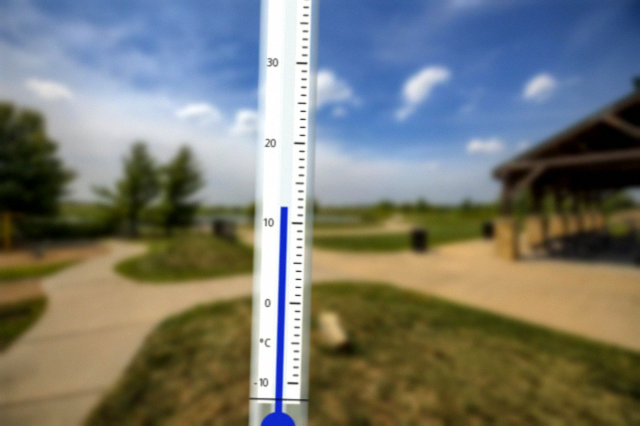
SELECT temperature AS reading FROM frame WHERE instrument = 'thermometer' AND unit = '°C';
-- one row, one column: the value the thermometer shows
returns 12 °C
